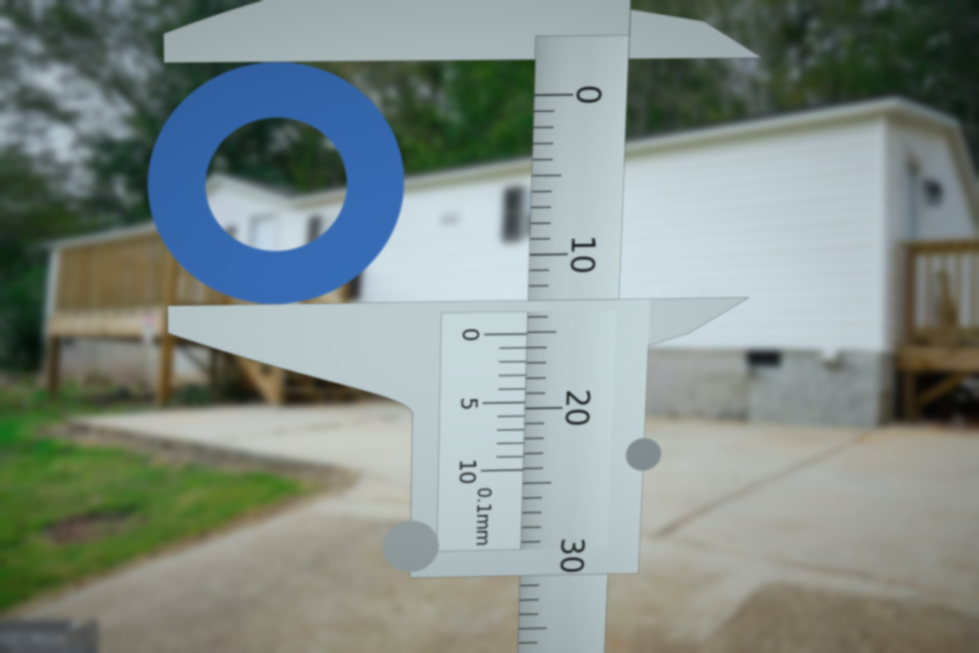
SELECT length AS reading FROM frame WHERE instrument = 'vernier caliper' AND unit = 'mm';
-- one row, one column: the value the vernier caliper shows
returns 15.1 mm
